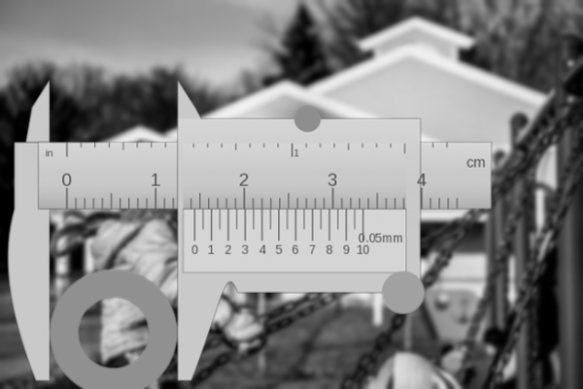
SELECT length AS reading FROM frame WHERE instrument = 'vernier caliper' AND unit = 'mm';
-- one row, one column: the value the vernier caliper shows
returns 14.4 mm
